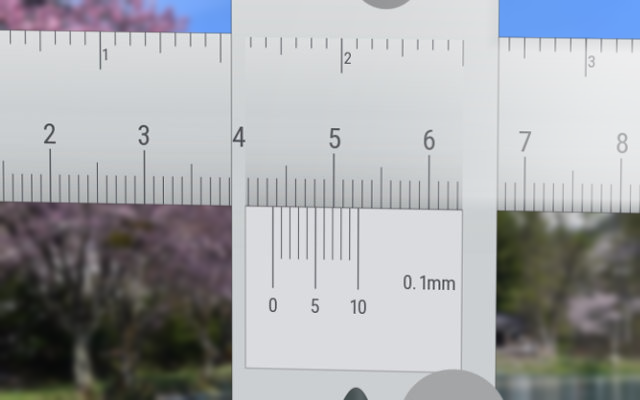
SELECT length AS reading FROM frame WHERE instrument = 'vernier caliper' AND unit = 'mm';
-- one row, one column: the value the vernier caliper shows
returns 43.6 mm
